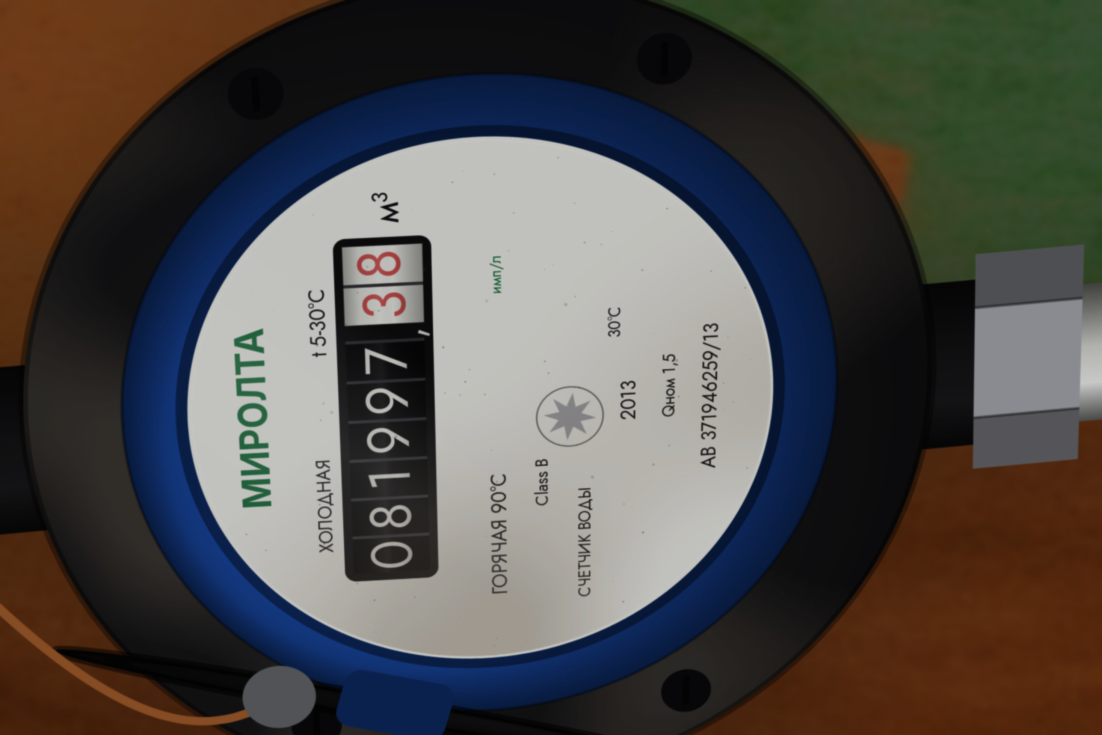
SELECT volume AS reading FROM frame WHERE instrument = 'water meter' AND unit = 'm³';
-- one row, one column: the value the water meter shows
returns 81997.38 m³
